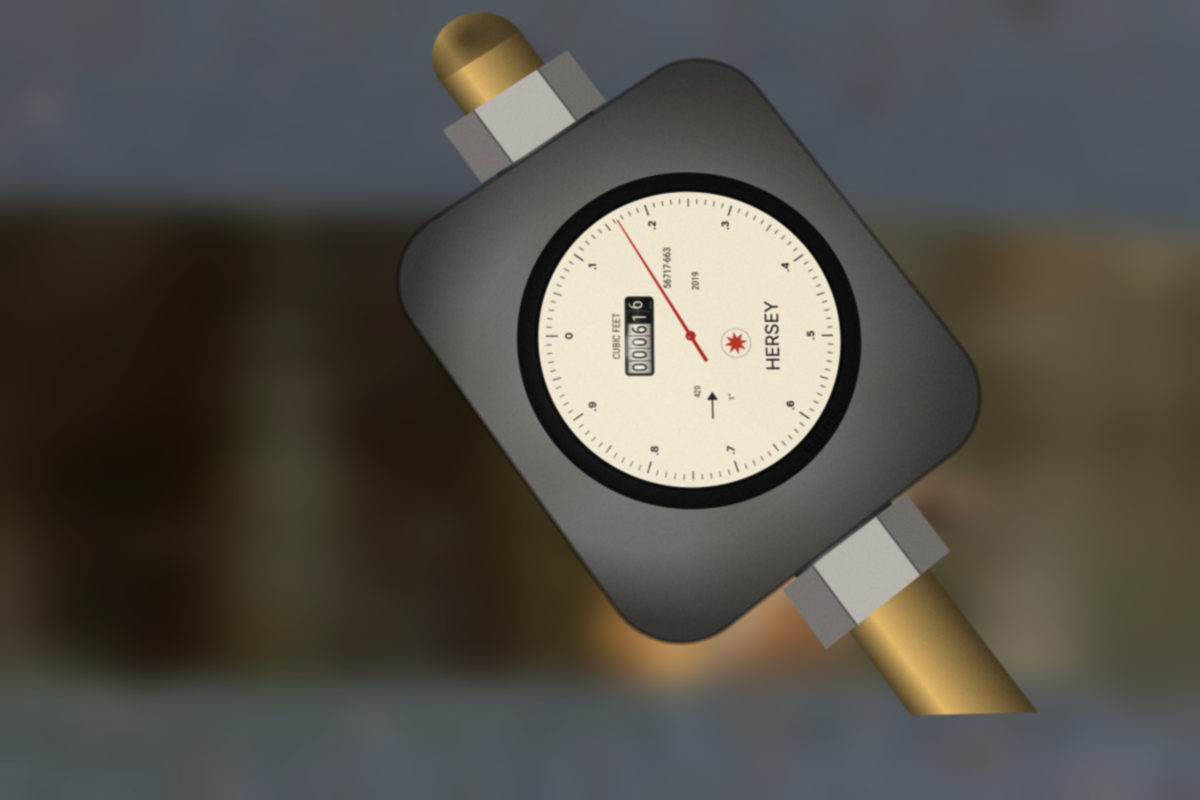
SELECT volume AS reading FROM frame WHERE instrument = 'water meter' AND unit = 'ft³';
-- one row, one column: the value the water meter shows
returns 616.16 ft³
